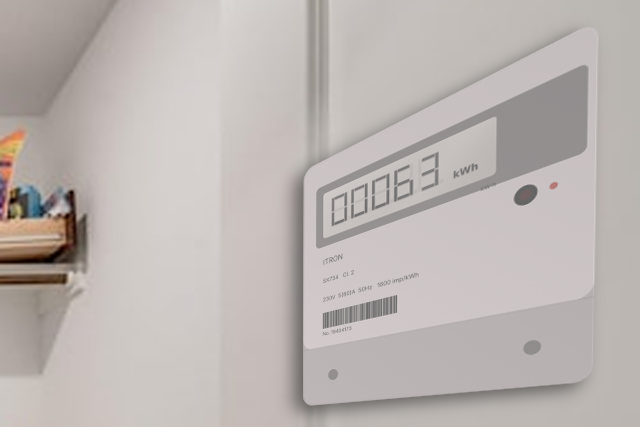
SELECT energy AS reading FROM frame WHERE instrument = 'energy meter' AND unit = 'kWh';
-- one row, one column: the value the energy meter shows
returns 63 kWh
